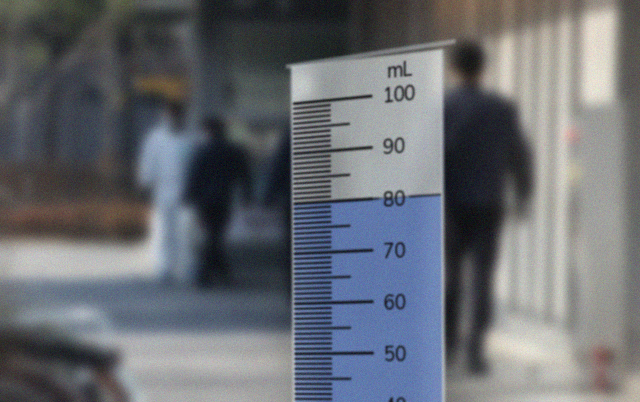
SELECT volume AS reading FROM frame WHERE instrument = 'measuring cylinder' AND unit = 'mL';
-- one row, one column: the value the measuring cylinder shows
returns 80 mL
